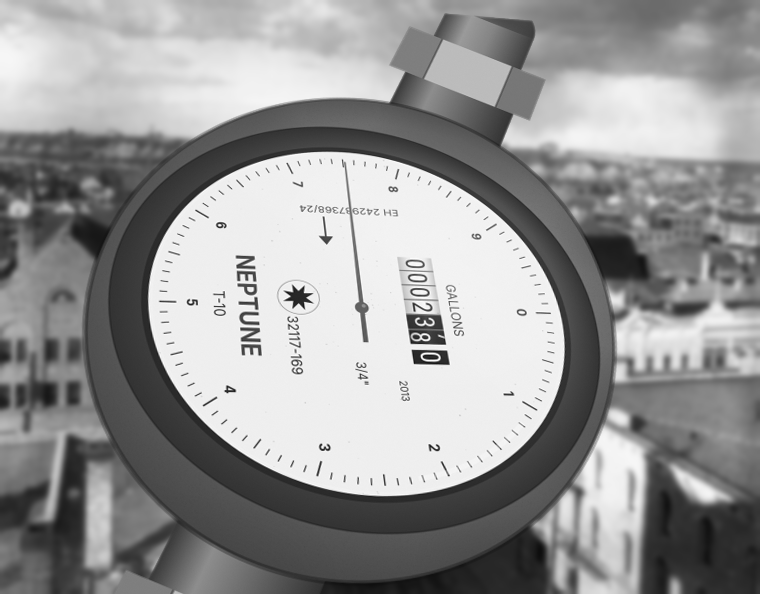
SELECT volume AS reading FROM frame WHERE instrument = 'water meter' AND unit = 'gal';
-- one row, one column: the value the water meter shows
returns 2377.5 gal
